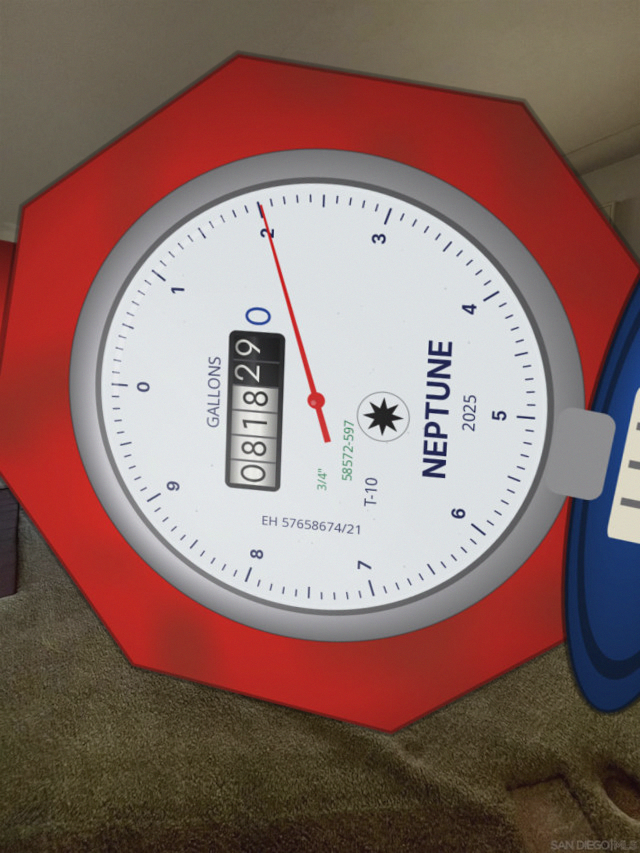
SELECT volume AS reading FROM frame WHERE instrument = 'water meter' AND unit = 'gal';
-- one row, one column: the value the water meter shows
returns 818292.0 gal
